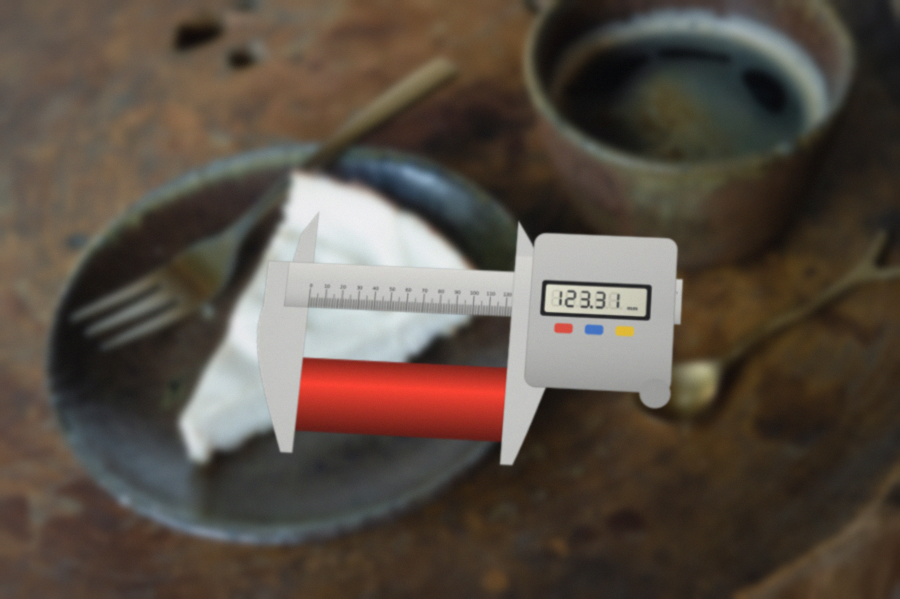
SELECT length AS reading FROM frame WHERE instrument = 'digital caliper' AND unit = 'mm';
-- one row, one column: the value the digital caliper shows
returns 123.31 mm
